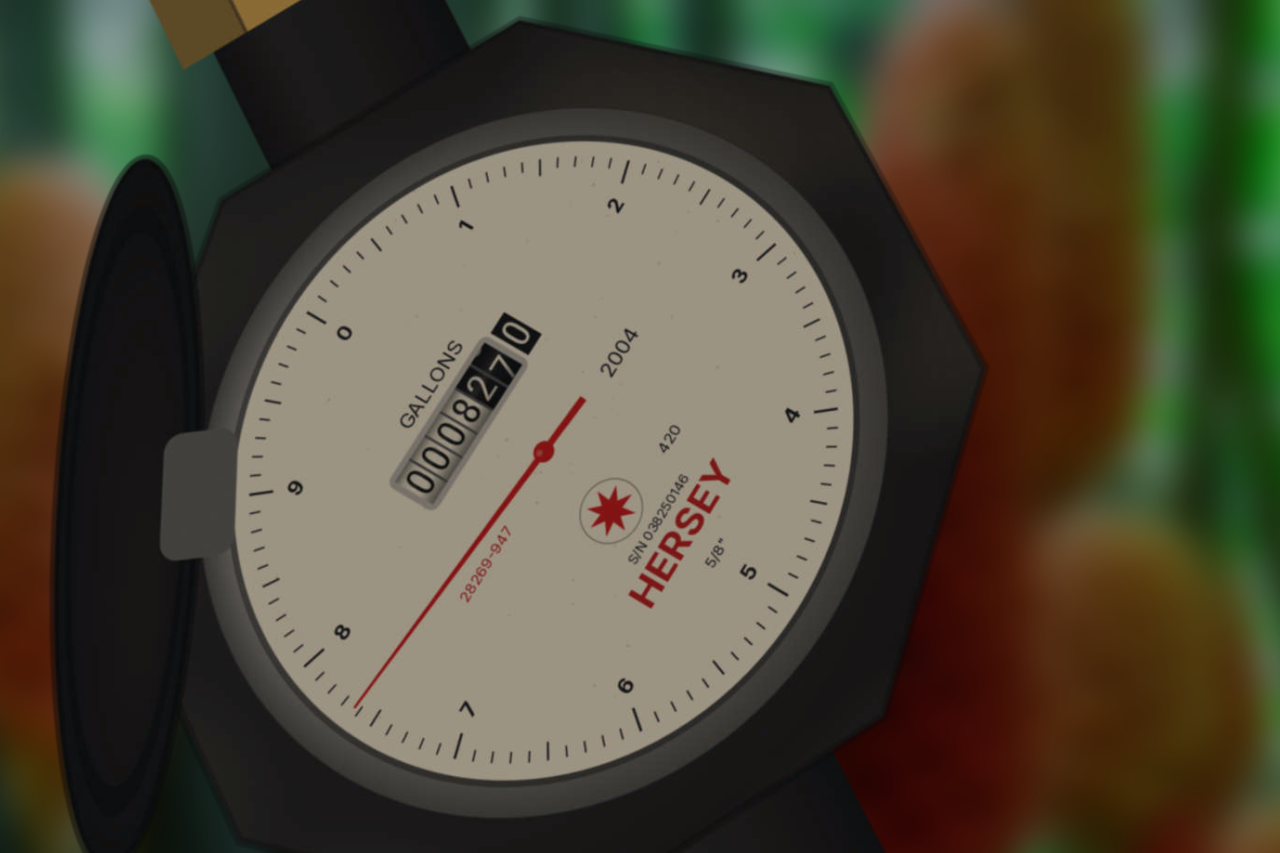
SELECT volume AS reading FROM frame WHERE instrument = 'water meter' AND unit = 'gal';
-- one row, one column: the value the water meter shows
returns 8267.6 gal
